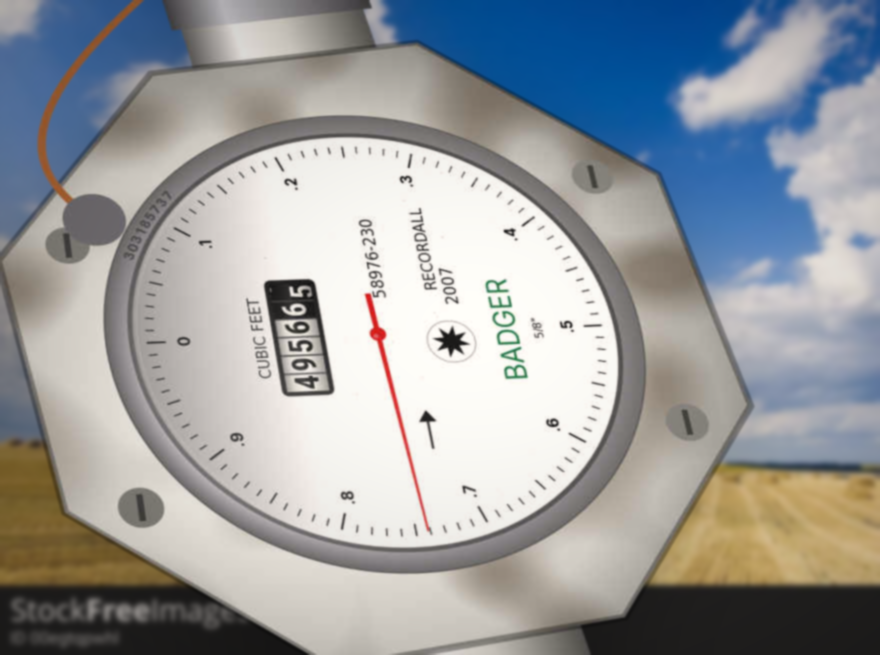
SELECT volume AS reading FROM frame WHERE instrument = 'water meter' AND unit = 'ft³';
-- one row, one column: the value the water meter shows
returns 495664.74 ft³
